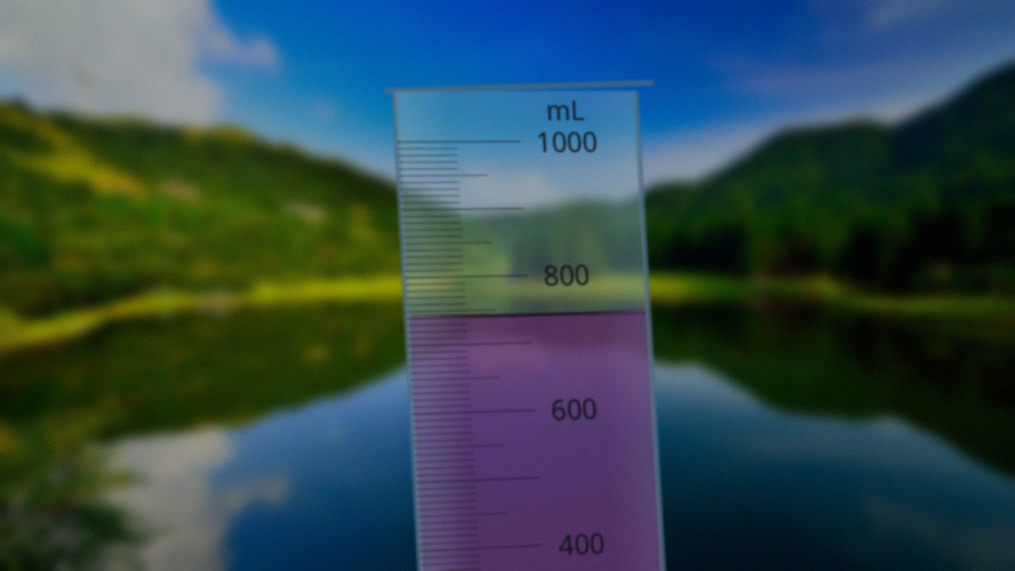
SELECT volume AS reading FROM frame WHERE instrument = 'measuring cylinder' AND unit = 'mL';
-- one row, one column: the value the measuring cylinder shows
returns 740 mL
